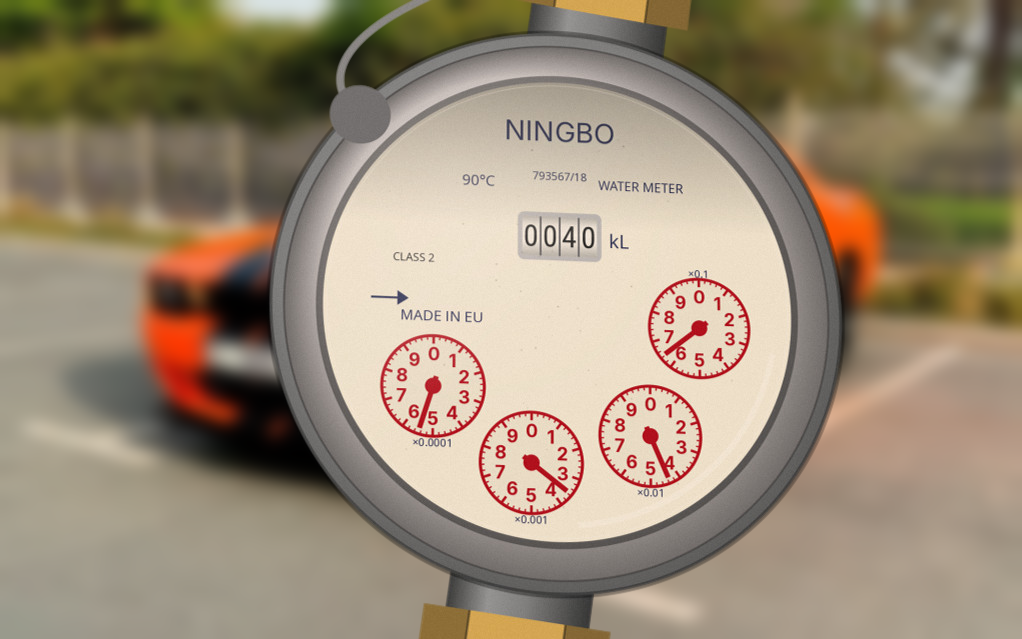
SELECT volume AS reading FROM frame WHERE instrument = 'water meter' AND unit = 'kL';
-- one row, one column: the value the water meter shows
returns 40.6435 kL
